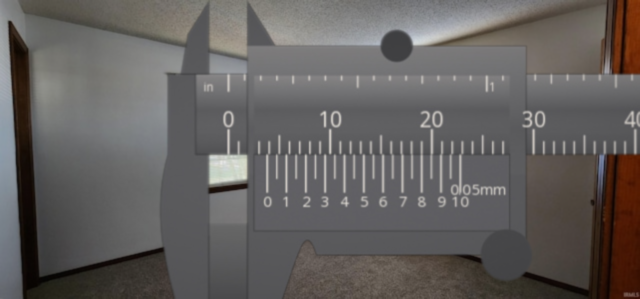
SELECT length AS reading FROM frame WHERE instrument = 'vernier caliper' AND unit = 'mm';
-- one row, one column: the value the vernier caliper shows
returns 3.8 mm
